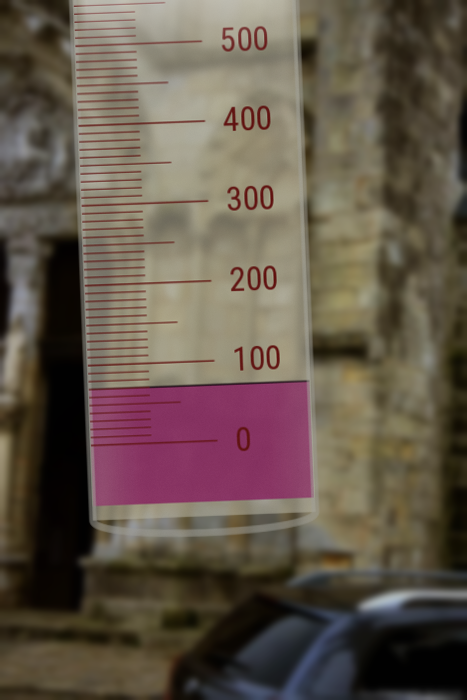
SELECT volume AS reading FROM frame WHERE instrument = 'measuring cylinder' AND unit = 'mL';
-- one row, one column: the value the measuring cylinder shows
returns 70 mL
